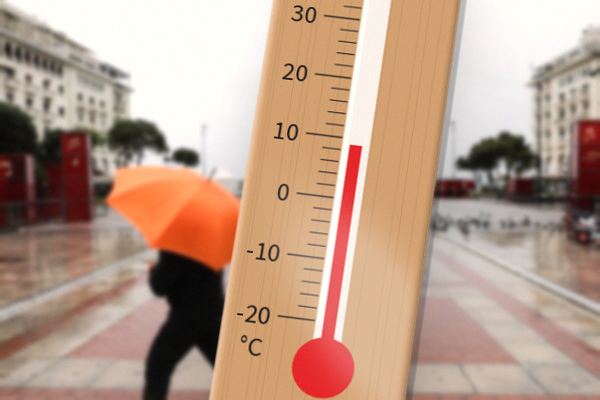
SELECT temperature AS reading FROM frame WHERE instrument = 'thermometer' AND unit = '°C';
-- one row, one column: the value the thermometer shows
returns 9 °C
